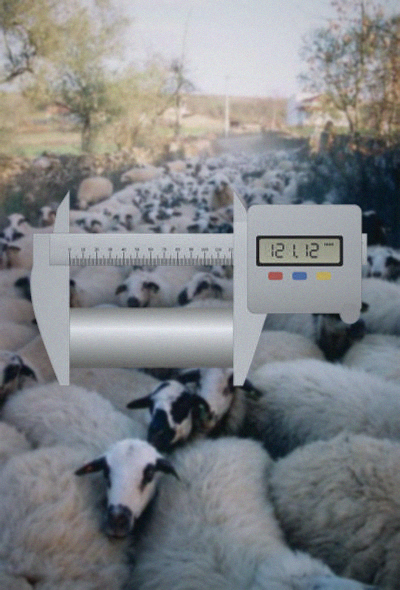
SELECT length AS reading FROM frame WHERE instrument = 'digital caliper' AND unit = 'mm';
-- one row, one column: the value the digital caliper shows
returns 121.12 mm
